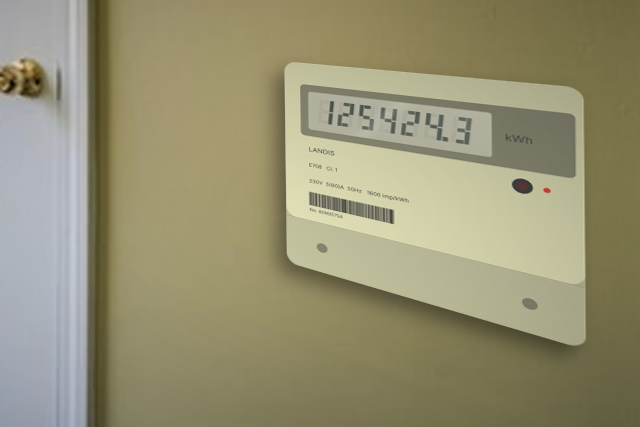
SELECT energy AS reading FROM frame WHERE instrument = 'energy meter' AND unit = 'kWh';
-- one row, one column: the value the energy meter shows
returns 125424.3 kWh
